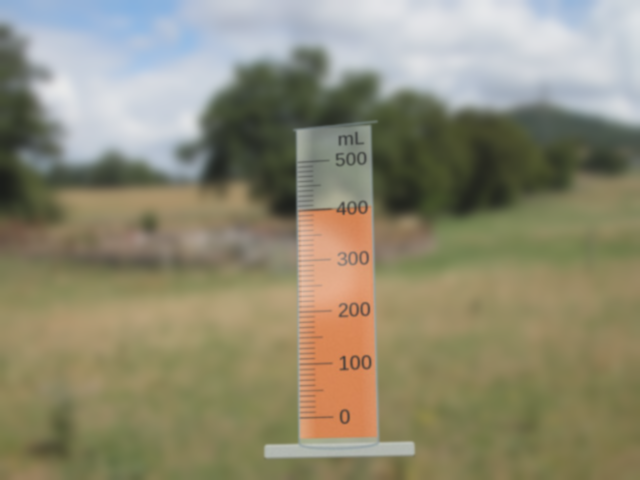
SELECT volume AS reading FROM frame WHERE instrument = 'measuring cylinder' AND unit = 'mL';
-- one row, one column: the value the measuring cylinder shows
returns 400 mL
